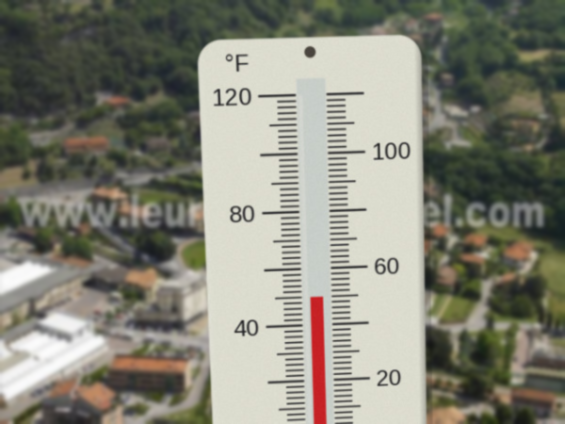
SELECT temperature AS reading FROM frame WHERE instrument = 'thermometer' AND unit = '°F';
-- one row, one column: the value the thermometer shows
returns 50 °F
